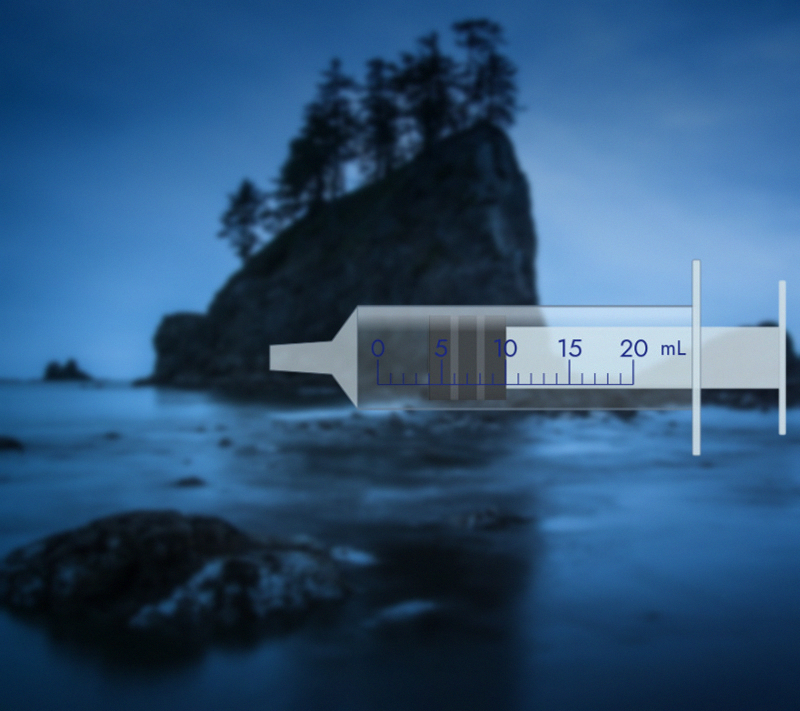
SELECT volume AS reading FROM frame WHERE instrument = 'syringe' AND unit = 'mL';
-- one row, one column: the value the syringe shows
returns 4 mL
